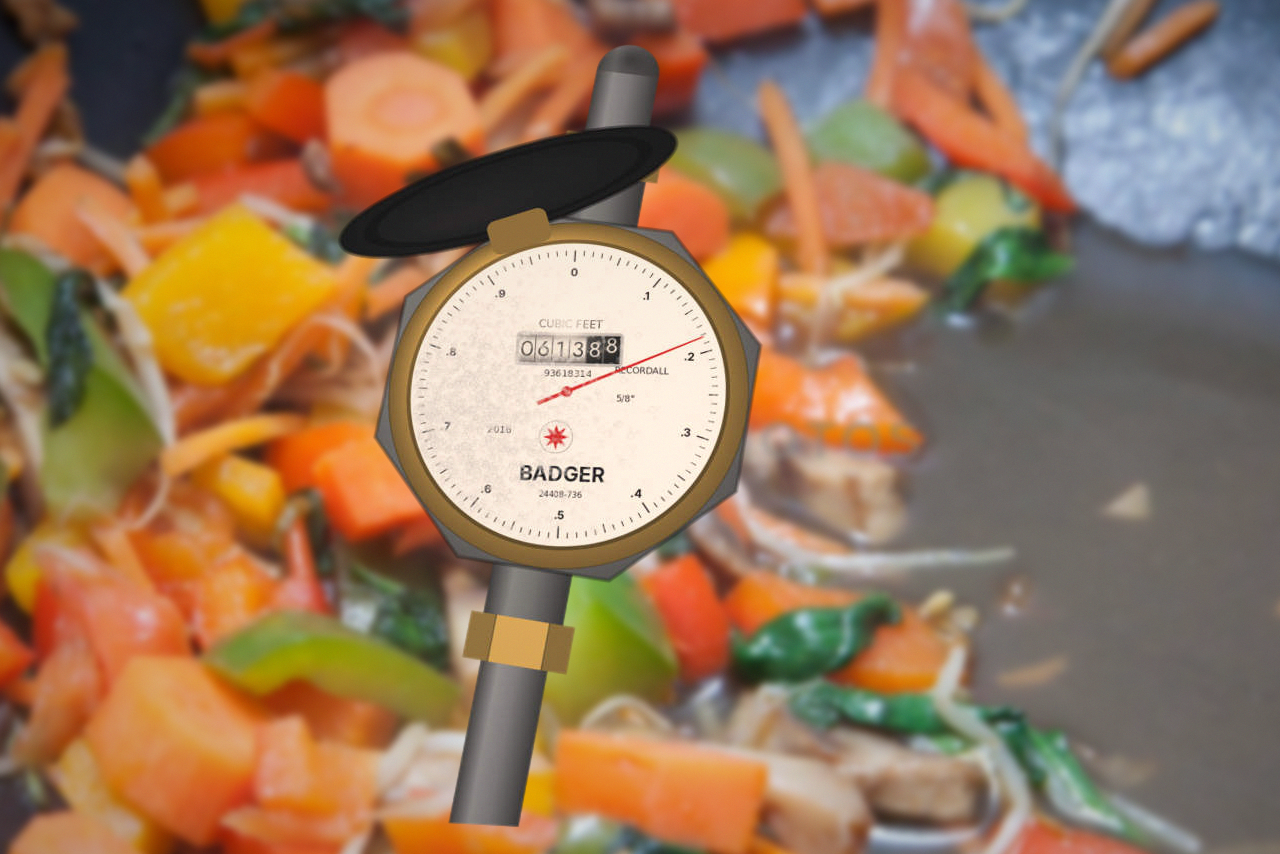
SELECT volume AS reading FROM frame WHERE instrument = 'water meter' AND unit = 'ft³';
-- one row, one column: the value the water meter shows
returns 61388.18 ft³
